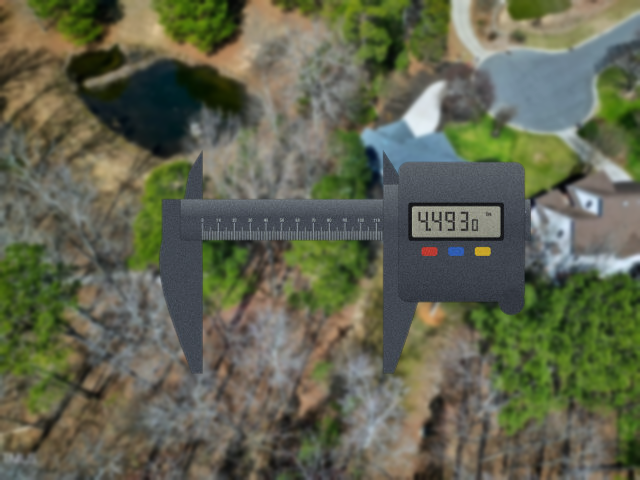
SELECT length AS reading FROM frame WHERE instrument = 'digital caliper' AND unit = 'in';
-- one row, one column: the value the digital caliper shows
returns 4.4930 in
